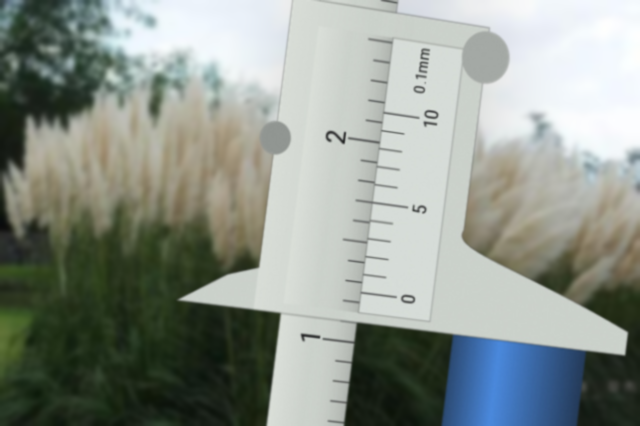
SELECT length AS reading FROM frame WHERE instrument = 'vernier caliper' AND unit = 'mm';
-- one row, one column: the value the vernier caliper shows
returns 12.5 mm
